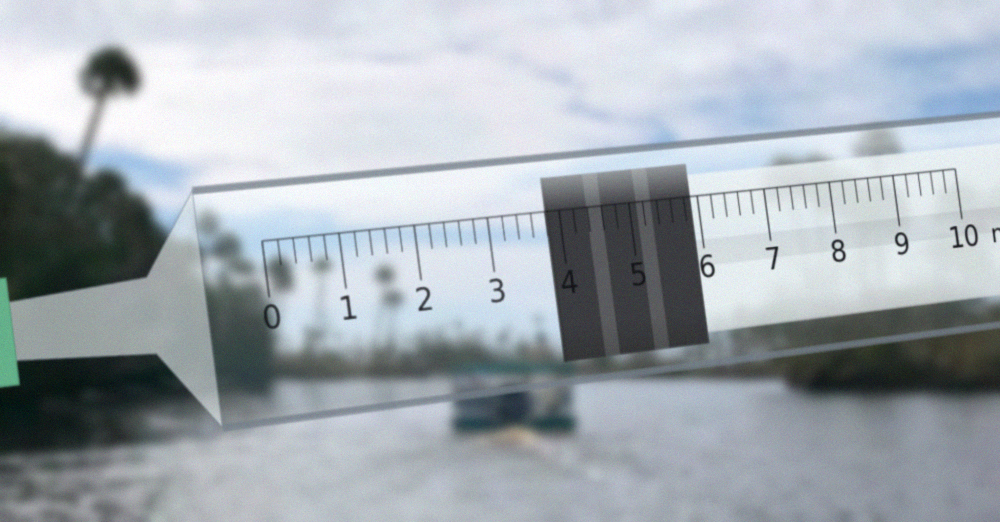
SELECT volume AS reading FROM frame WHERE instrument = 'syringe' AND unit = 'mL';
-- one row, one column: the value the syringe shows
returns 3.8 mL
